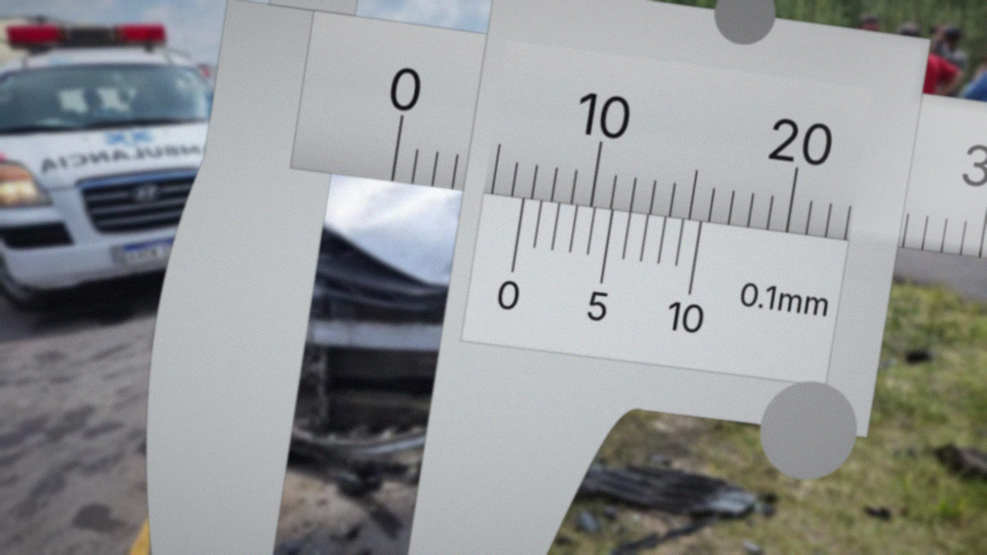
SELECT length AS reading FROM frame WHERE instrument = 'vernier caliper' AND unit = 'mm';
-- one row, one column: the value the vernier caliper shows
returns 6.6 mm
